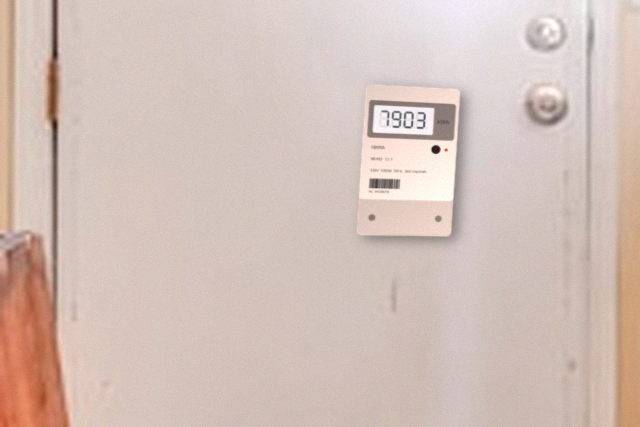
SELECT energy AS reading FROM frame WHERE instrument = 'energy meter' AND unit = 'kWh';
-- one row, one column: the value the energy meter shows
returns 7903 kWh
